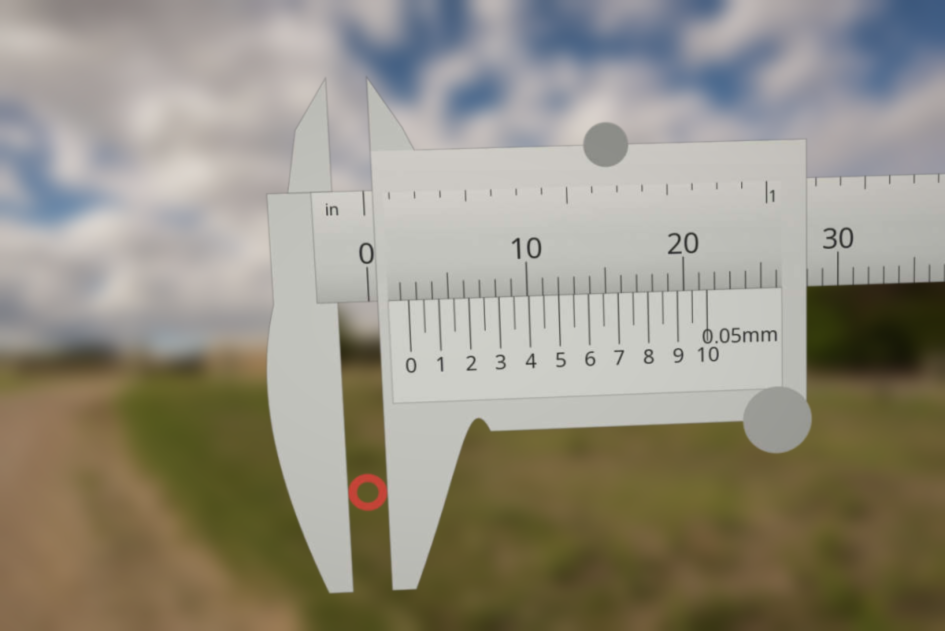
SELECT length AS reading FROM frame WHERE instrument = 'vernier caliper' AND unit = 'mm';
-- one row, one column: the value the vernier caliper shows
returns 2.5 mm
